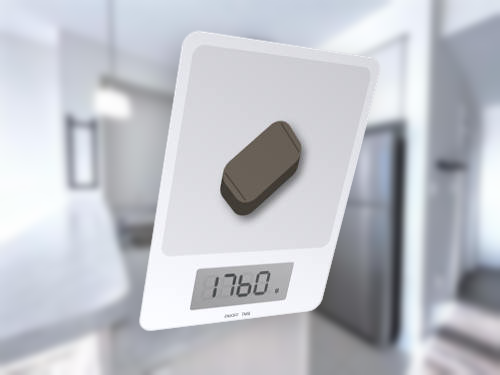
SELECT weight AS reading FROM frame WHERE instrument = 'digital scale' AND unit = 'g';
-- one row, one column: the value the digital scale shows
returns 1760 g
